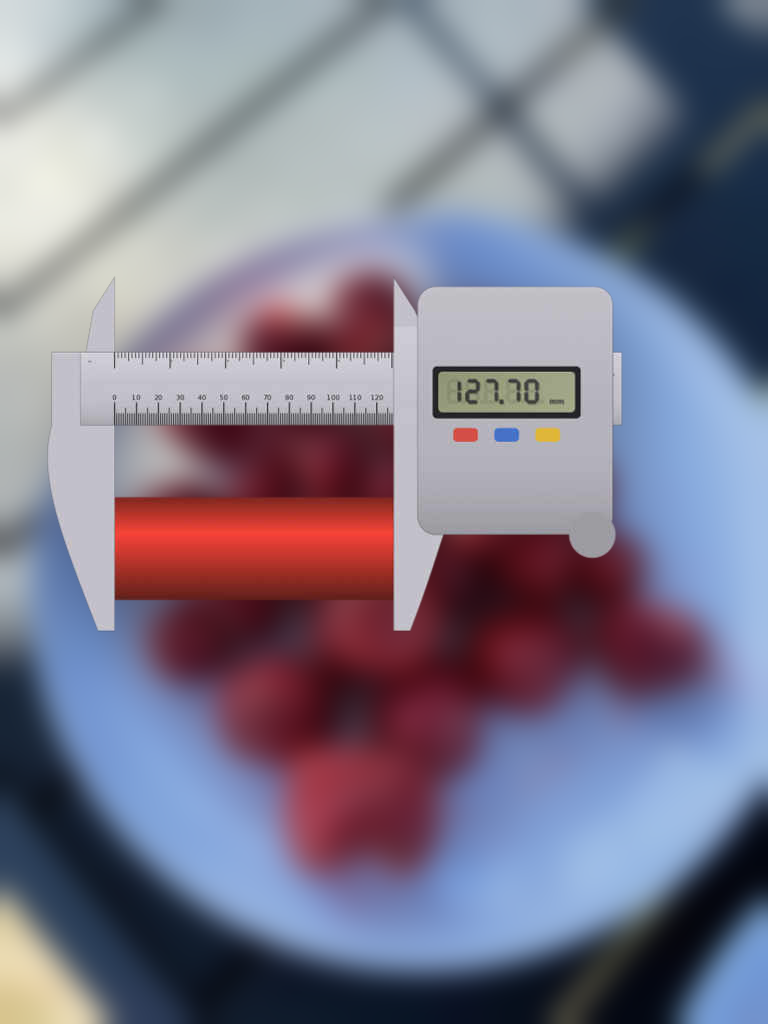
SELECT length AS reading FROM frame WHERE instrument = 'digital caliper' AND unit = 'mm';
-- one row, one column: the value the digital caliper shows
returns 127.70 mm
